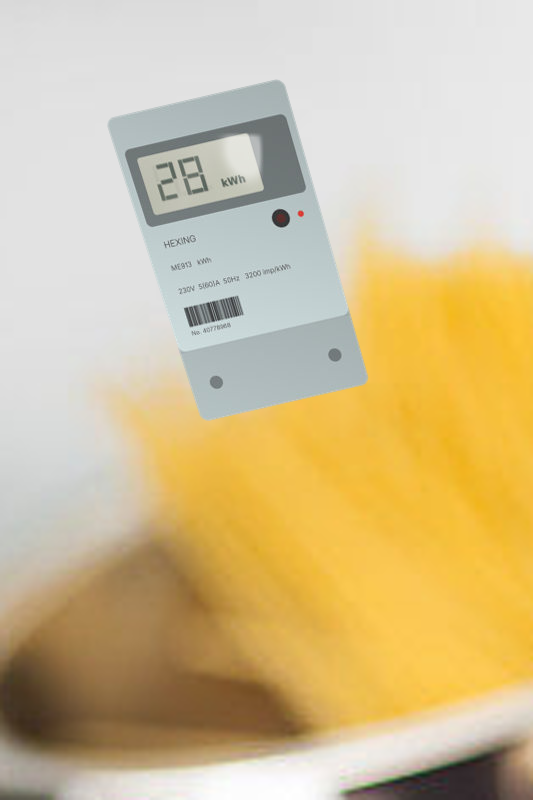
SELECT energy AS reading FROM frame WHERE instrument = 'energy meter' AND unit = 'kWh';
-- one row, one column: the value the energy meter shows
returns 28 kWh
